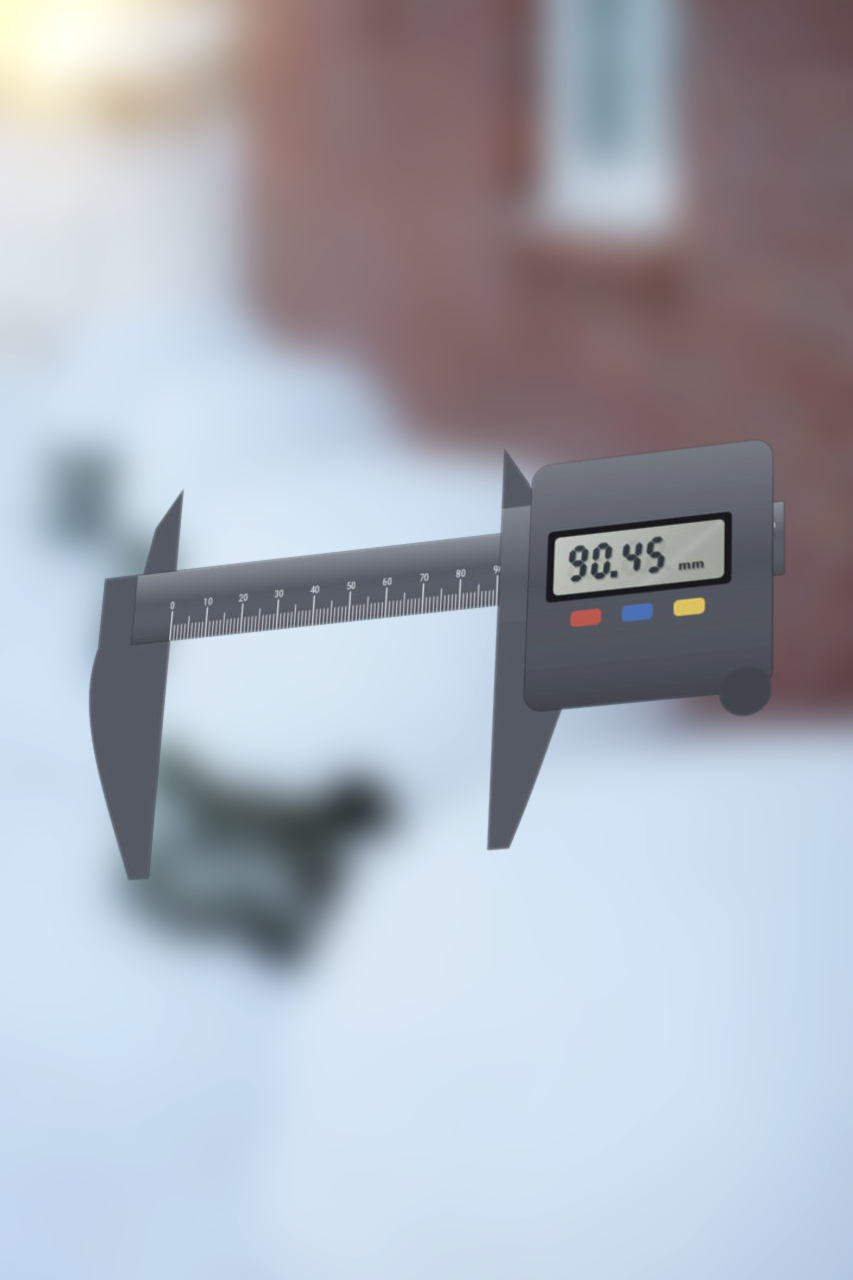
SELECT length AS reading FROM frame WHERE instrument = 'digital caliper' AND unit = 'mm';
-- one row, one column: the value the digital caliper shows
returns 90.45 mm
